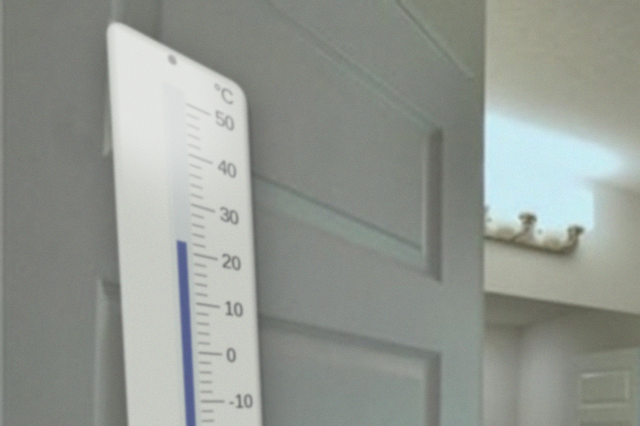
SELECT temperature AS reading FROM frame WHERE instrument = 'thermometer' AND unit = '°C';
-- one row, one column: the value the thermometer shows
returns 22 °C
